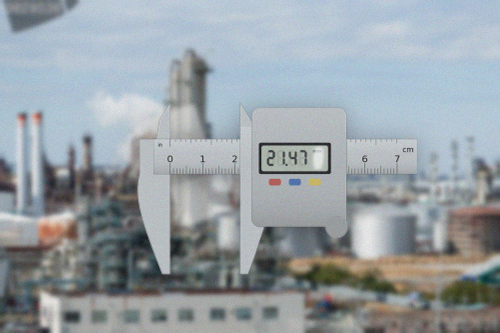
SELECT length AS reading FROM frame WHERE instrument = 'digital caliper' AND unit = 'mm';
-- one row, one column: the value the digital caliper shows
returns 21.47 mm
